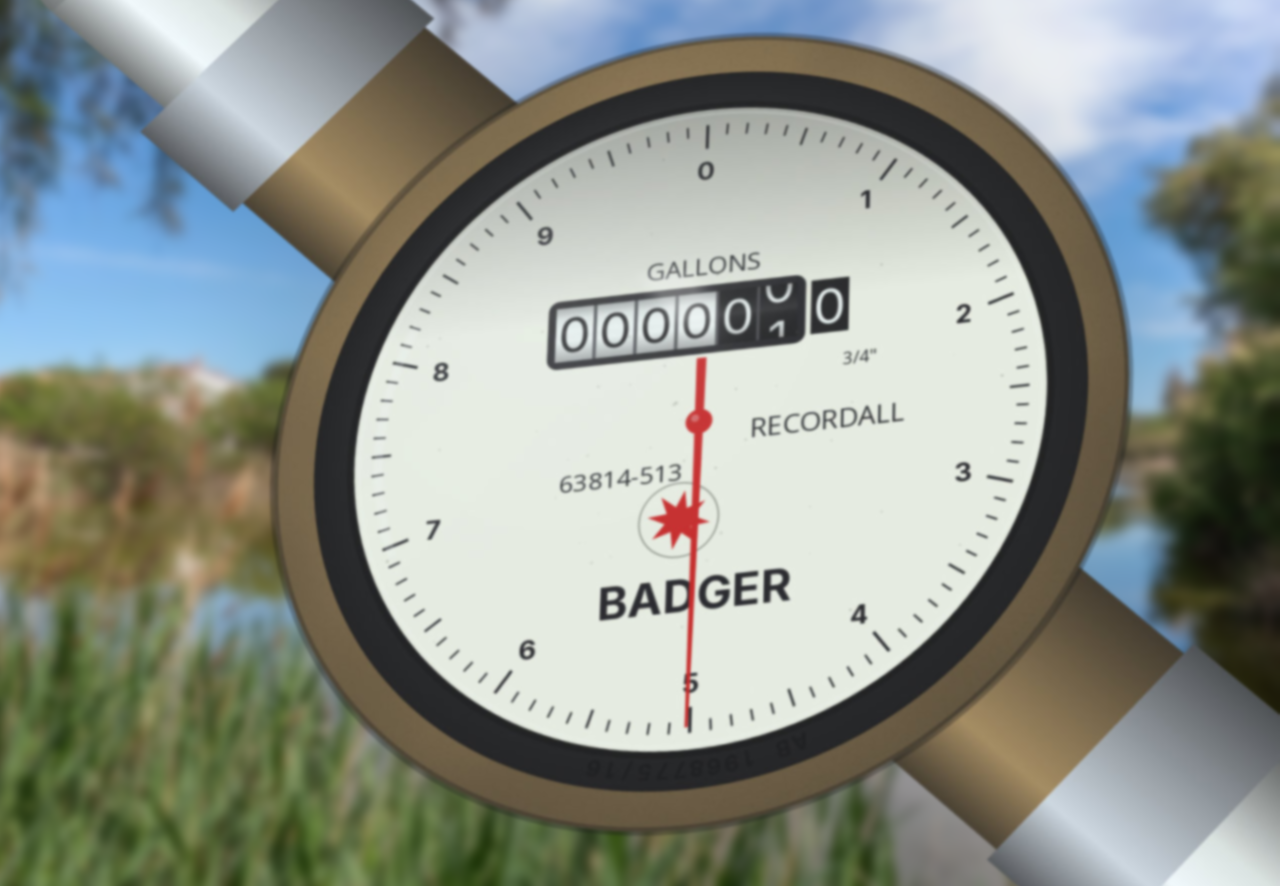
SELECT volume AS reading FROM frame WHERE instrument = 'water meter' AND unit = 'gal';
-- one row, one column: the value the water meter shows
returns 5.0 gal
